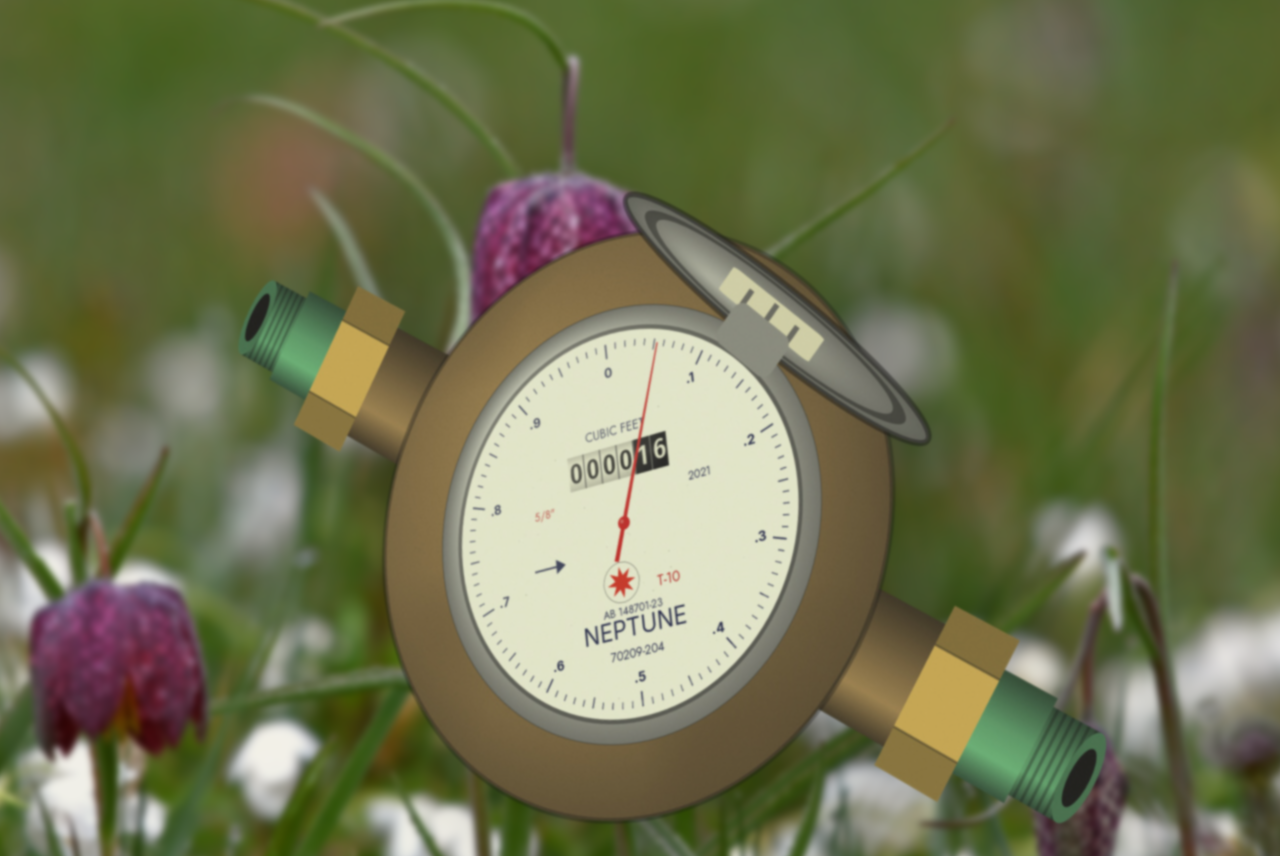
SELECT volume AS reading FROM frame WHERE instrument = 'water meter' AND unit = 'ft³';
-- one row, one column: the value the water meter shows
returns 16.05 ft³
